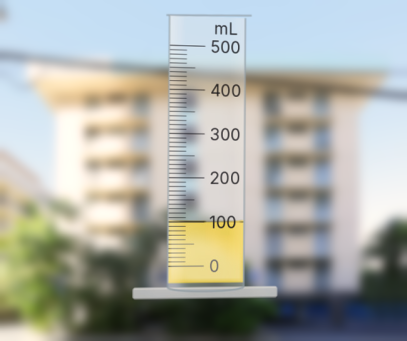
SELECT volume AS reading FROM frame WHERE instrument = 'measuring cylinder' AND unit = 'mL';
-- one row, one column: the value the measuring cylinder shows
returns 100 mL
